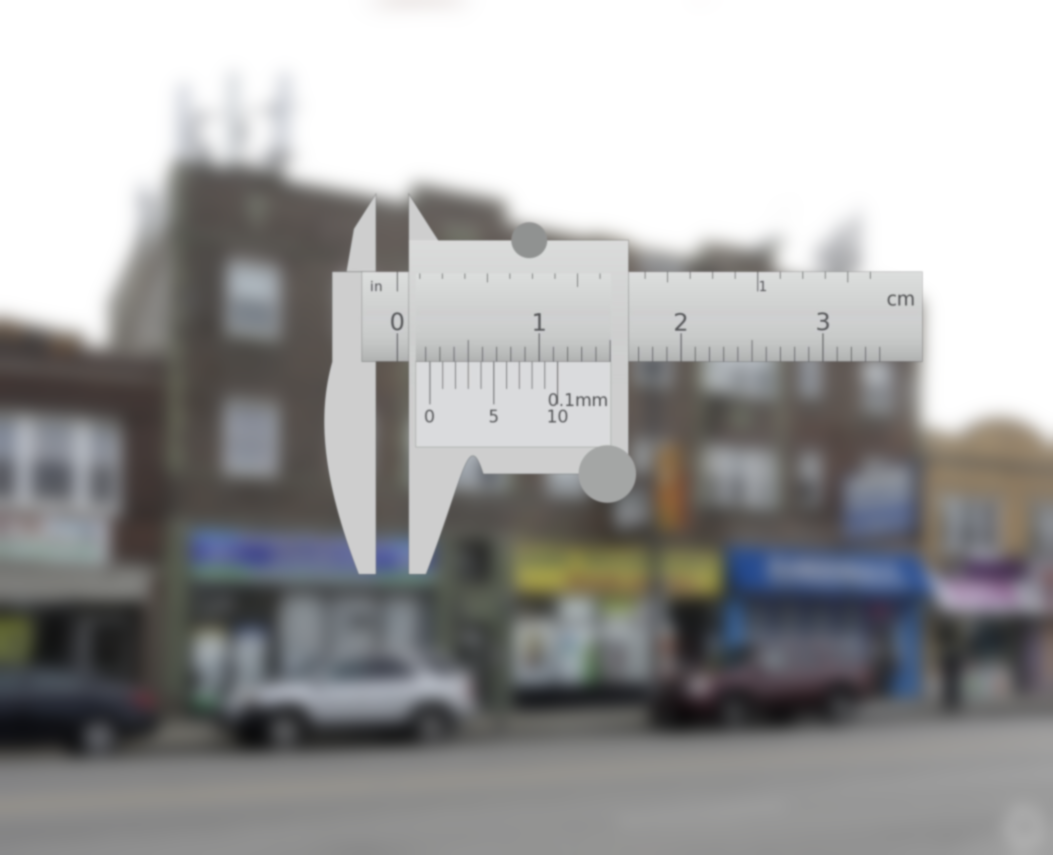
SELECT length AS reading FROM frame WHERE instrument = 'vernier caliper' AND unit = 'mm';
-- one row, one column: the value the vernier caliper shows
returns 2.3 mm
